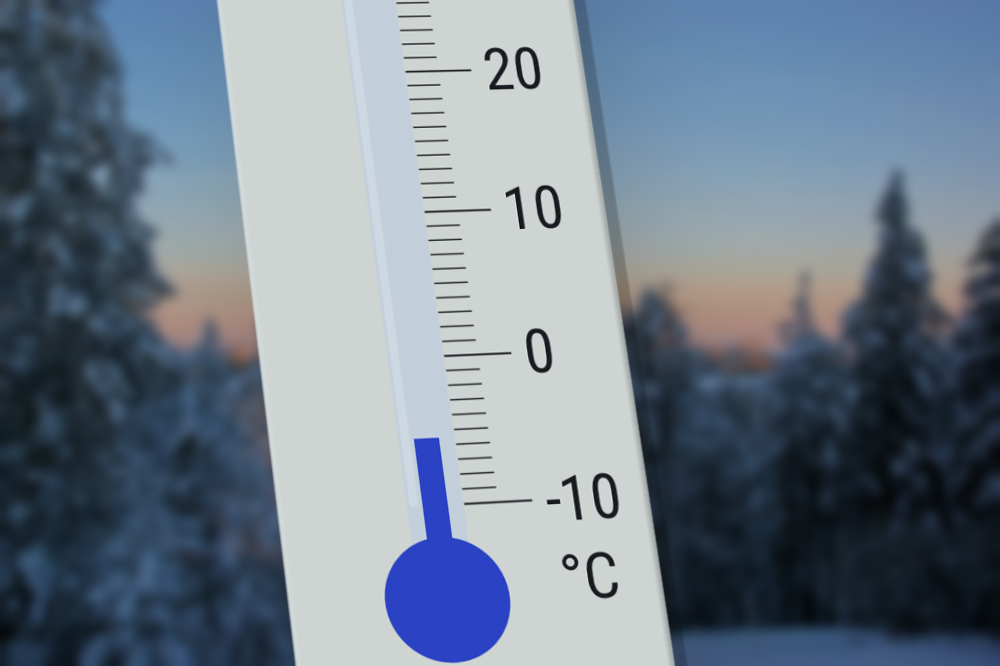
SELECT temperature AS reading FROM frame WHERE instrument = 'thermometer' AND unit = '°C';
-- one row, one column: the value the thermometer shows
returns -5.5 °C
